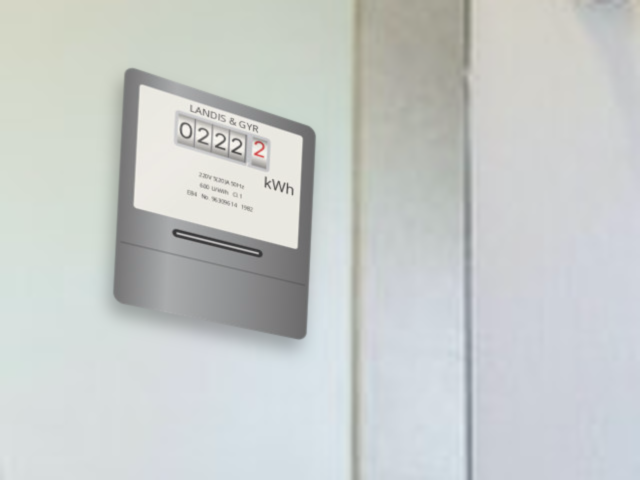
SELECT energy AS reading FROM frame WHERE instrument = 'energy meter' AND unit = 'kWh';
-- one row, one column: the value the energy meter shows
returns 222.2 kWh
